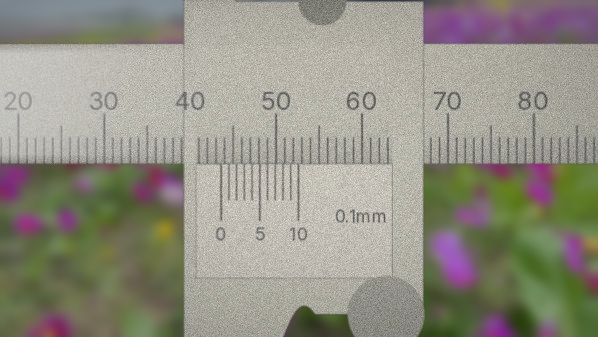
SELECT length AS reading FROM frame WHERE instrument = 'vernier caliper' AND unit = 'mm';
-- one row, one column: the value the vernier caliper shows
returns 43.6 mm
